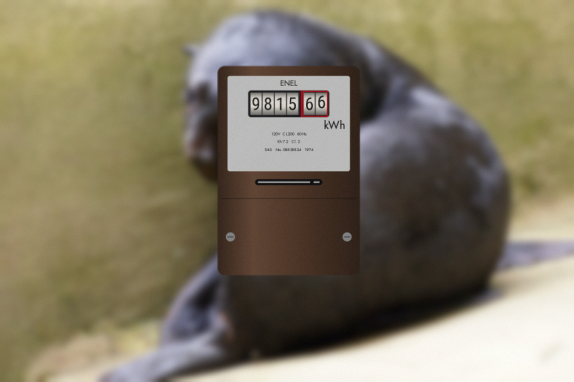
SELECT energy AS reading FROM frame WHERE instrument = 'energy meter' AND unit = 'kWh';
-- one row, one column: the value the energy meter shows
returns 9815.66 kWh
